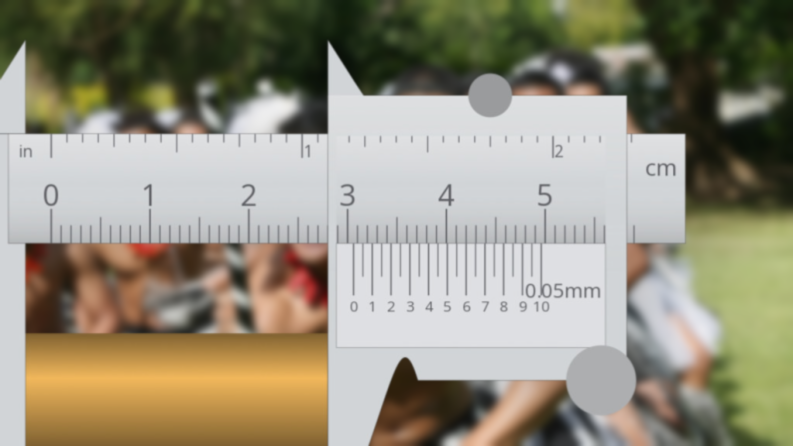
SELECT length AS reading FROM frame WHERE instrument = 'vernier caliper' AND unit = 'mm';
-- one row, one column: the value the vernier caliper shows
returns 30.6 mm
